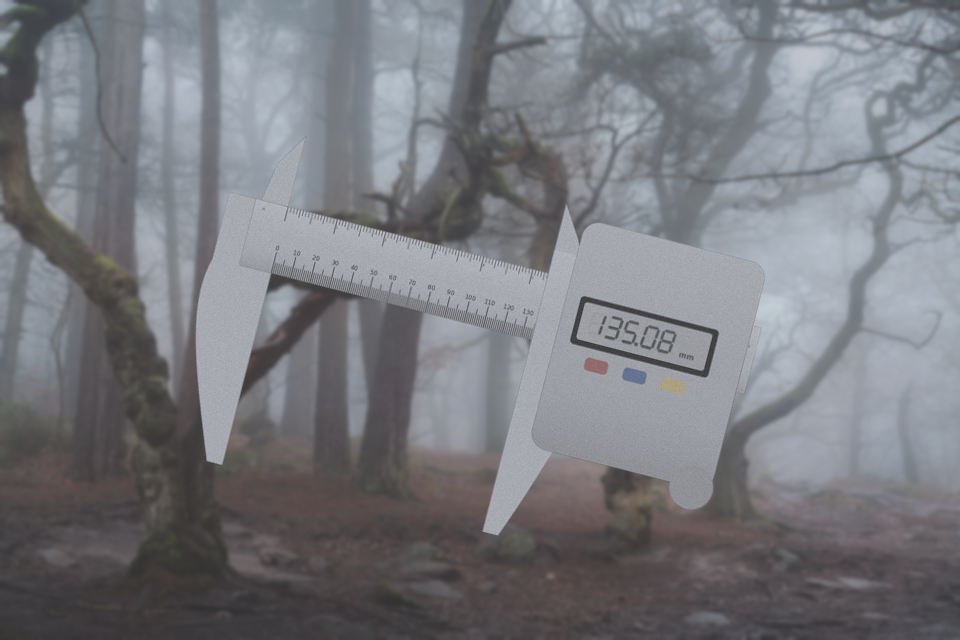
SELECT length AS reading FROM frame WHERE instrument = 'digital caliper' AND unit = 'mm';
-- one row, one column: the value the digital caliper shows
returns 135.08 mm
